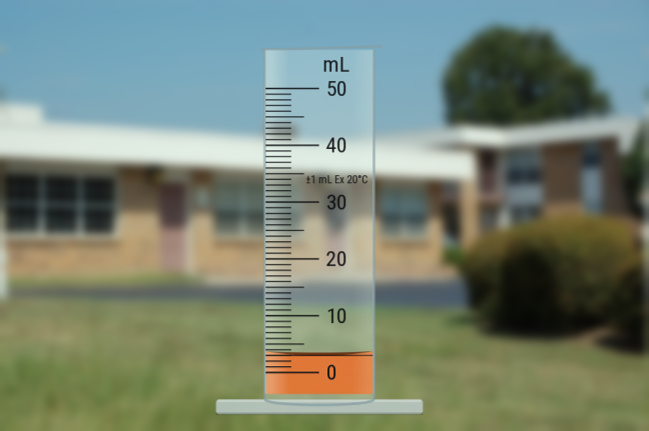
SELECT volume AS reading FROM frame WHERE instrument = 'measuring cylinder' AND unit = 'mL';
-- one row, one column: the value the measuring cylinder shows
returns 3 mL
